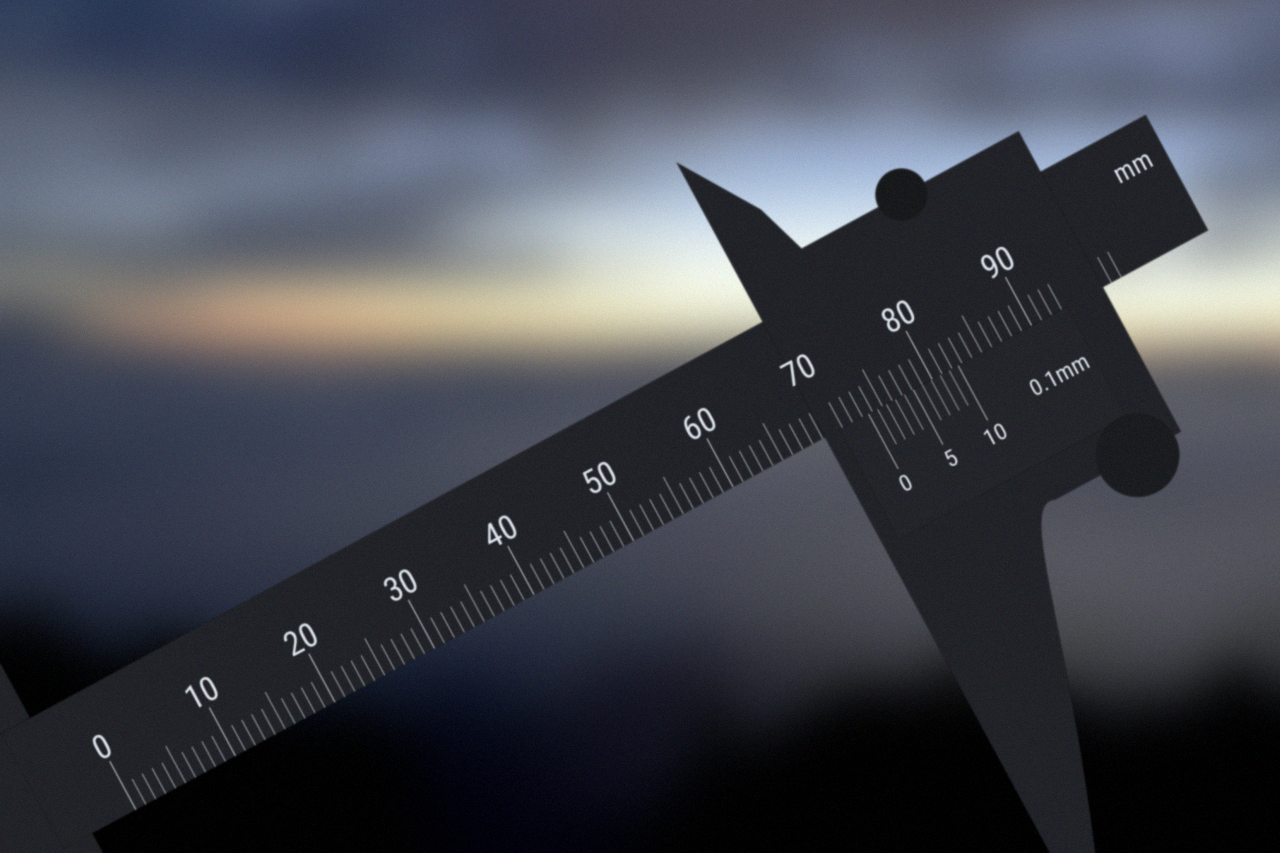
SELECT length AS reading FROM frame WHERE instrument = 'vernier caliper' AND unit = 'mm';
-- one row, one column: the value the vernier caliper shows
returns 73.6 mm
